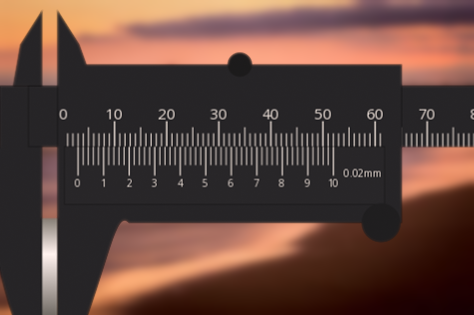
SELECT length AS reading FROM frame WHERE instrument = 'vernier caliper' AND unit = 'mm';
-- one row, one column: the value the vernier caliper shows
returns 3.0 mm
